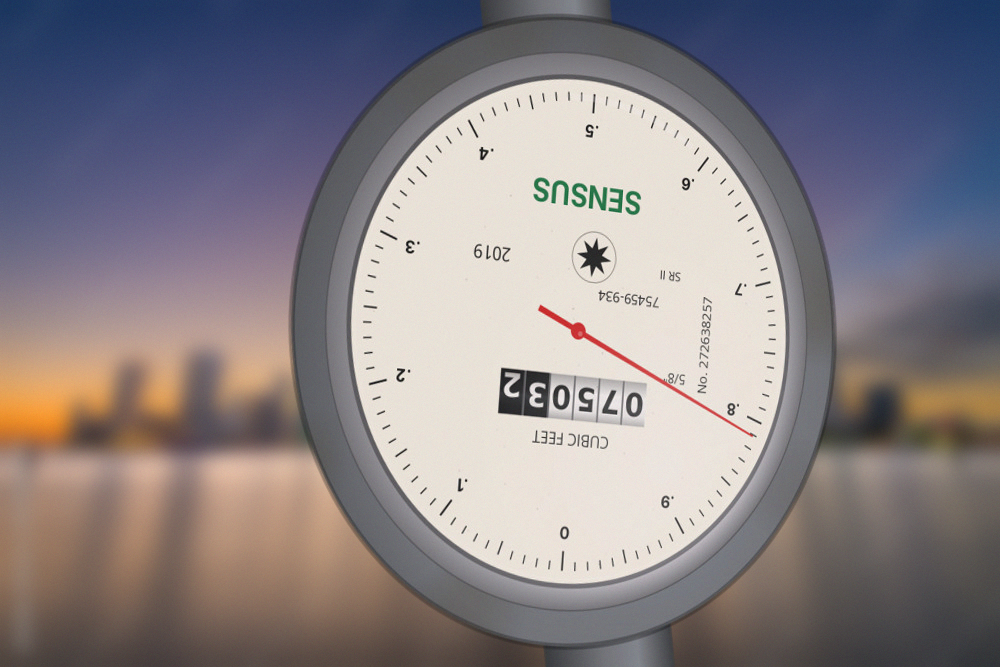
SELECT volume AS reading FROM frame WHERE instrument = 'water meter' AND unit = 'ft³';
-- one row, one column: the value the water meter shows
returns 75031.81 ft³
